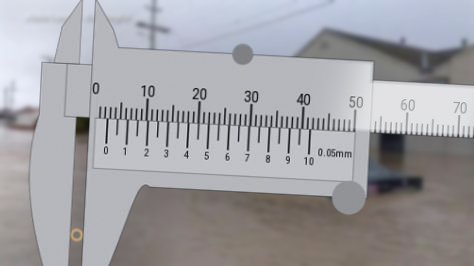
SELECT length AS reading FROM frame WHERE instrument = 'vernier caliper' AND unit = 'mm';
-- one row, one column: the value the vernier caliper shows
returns 2.5 mm
